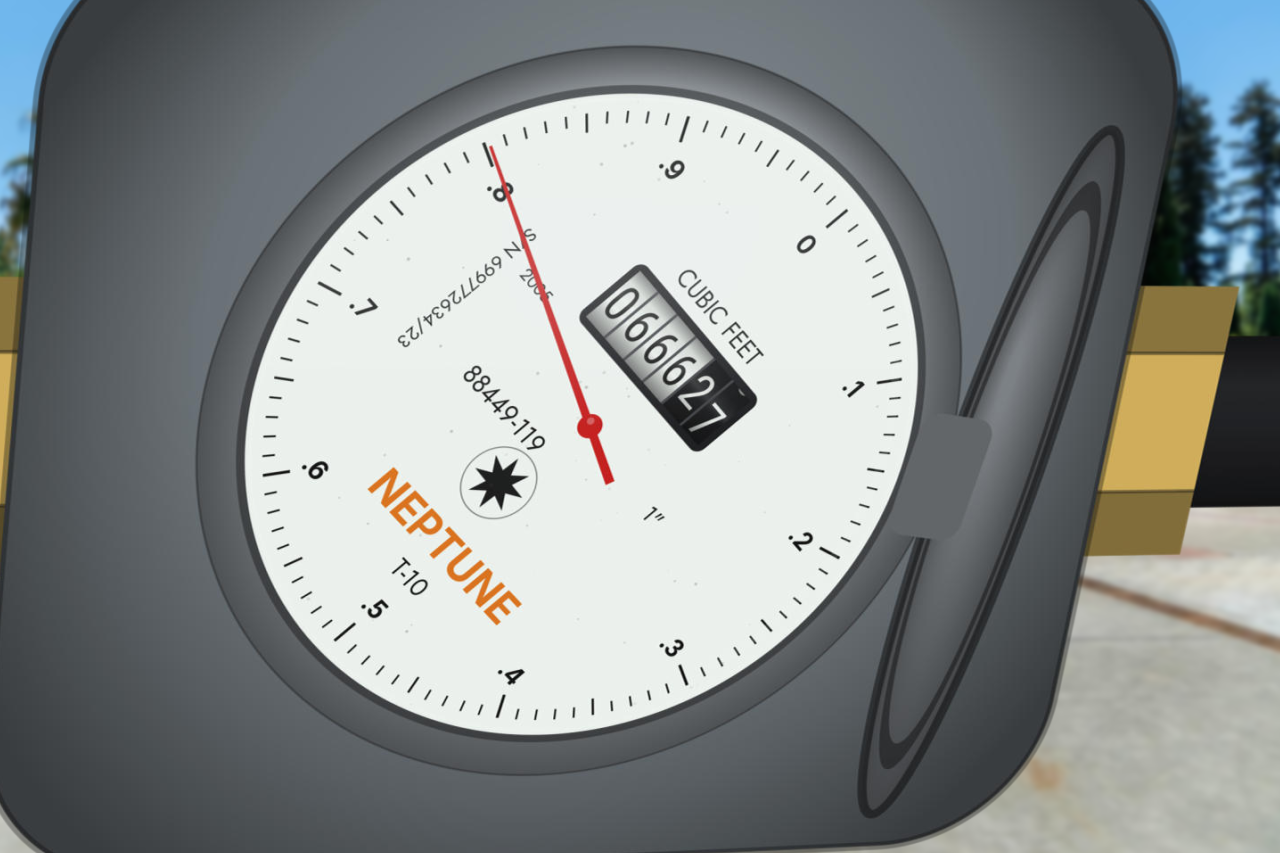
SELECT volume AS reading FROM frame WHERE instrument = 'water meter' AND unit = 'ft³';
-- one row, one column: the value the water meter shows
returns 66626.80 ft³
